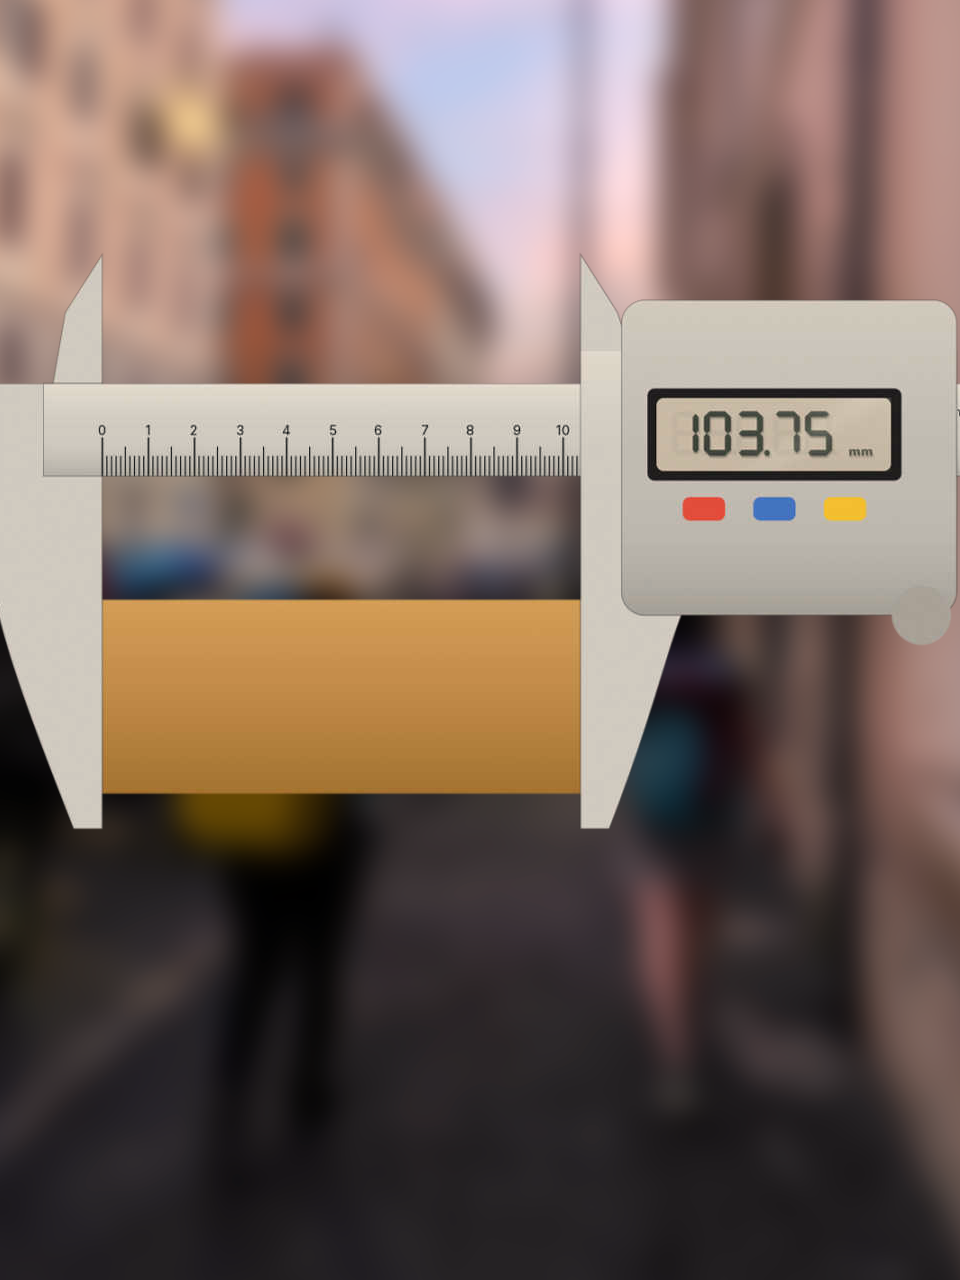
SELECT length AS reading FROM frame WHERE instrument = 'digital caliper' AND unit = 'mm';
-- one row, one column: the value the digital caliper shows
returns 103.75 mm
